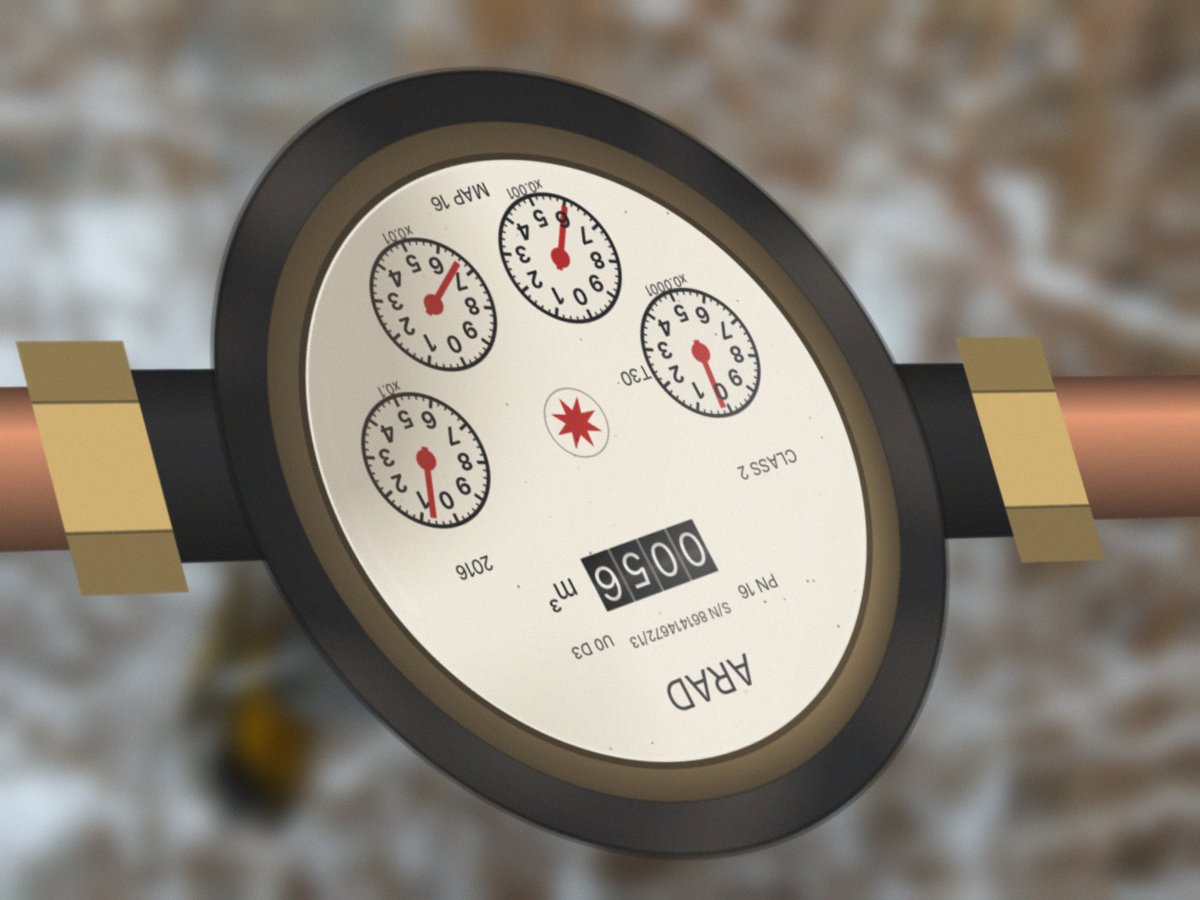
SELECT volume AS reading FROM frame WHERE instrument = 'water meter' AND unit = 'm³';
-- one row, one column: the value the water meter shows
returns 56.0660 m³
